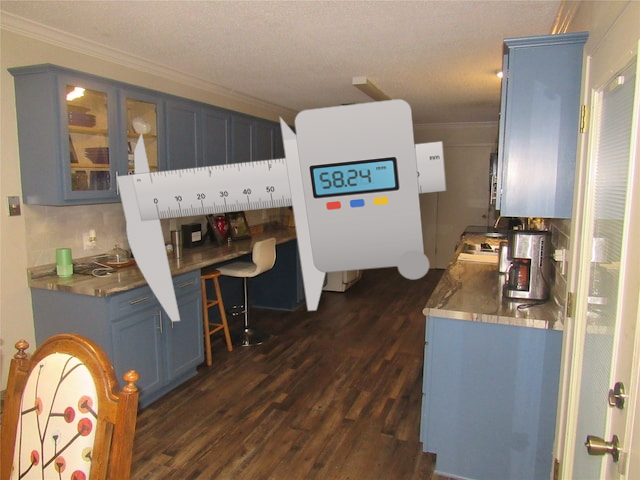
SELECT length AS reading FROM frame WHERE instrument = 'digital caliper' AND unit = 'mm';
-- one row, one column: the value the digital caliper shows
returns 58.24 mm
